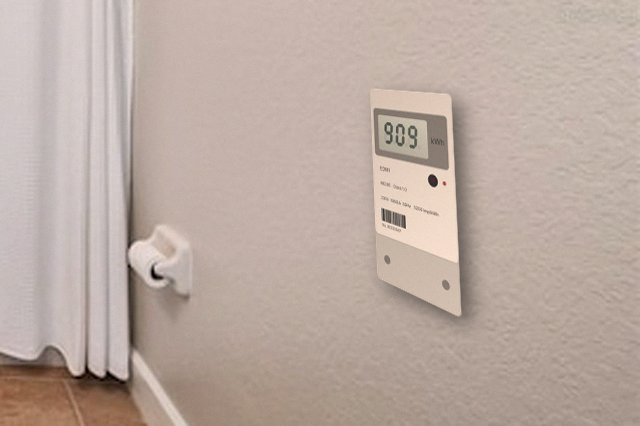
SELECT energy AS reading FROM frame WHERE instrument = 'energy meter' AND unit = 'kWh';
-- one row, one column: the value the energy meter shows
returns 909 kWh
